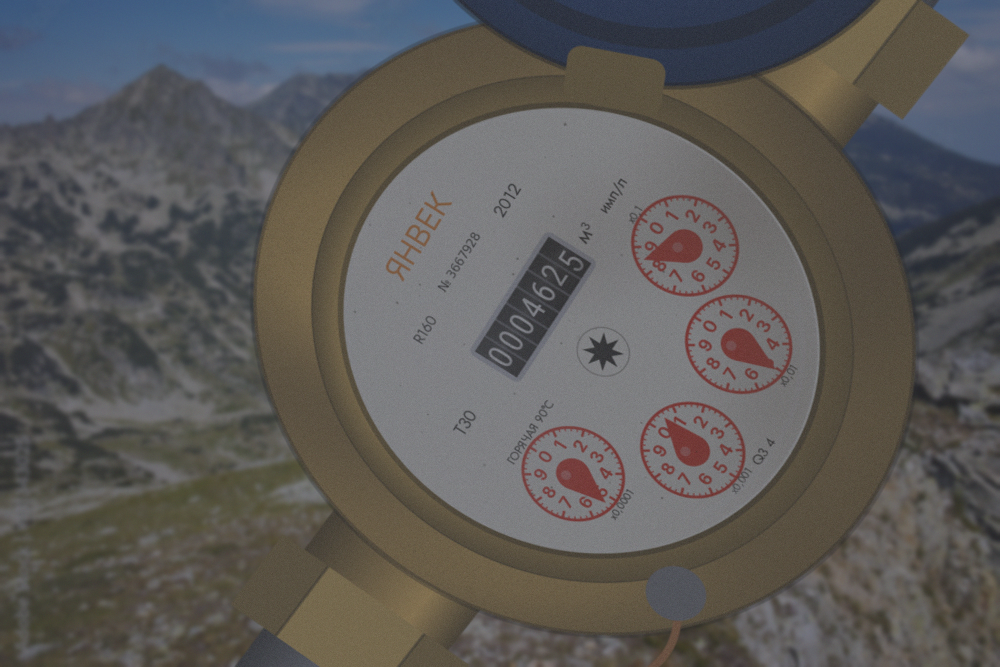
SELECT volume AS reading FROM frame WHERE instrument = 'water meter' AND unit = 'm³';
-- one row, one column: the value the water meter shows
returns 4624.8505 m³
